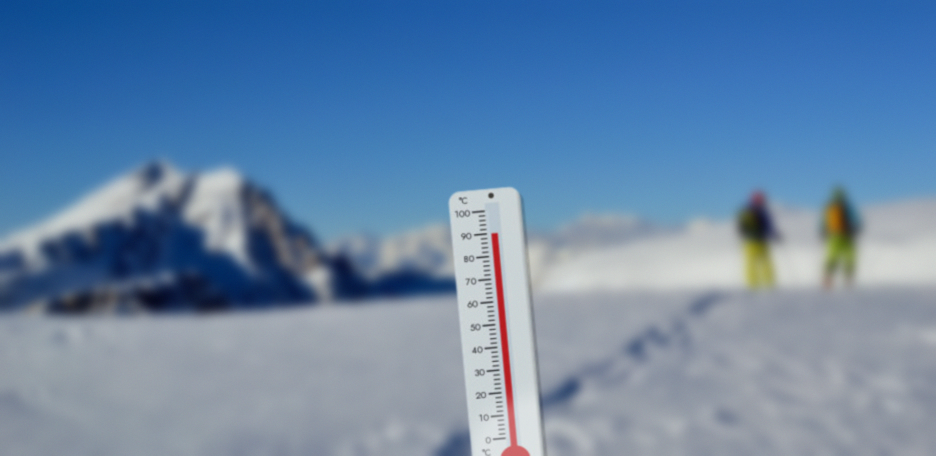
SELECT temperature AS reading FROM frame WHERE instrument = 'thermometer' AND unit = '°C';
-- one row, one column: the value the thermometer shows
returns 90 °C
